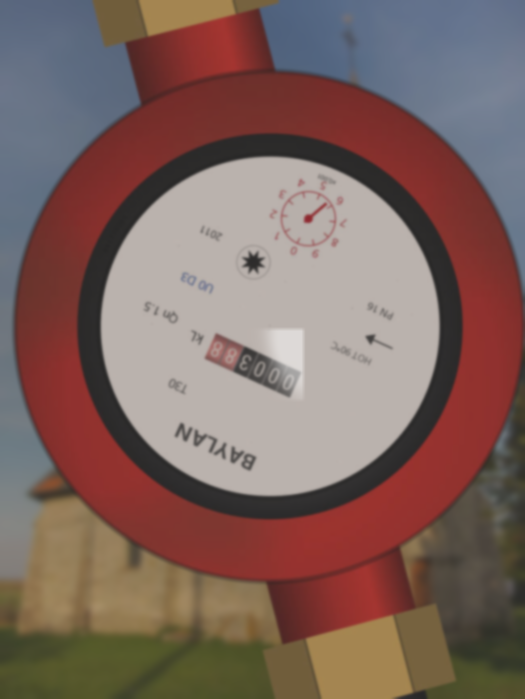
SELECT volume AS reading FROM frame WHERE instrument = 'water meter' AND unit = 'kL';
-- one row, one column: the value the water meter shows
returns 3.885 kL
